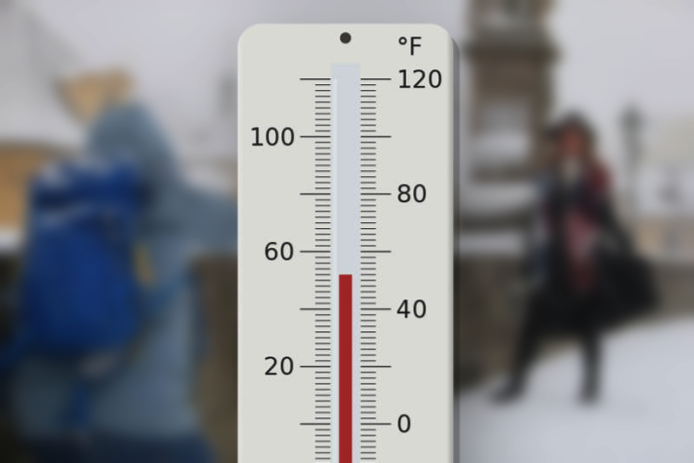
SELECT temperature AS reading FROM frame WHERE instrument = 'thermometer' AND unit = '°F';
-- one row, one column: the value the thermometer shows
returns 52 °F
